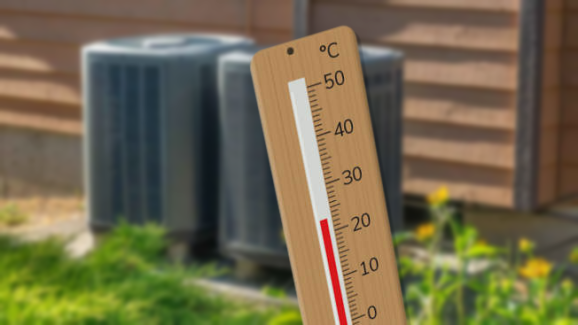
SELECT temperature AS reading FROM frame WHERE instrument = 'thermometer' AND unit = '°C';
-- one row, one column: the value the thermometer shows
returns 23 °C
